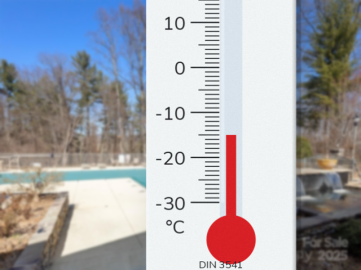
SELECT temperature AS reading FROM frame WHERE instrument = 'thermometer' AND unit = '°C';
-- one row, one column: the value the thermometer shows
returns -15 °C
